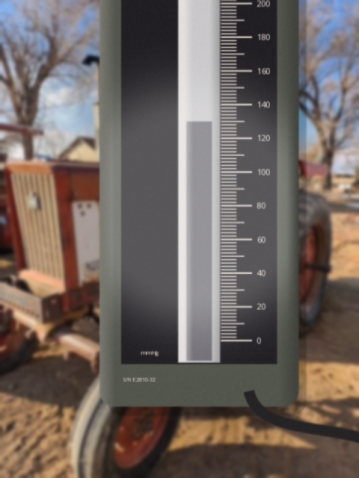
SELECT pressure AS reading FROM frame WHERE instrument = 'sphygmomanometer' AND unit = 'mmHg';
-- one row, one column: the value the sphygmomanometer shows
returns 130 mmHg
